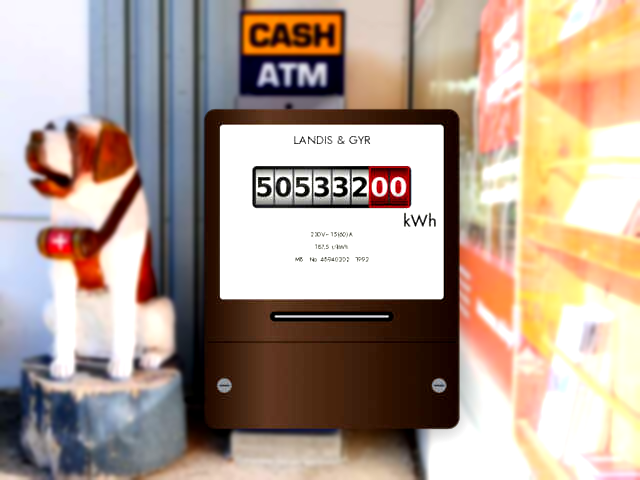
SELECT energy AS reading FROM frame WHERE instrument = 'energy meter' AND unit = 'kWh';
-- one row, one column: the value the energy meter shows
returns 505332.00 kWh
